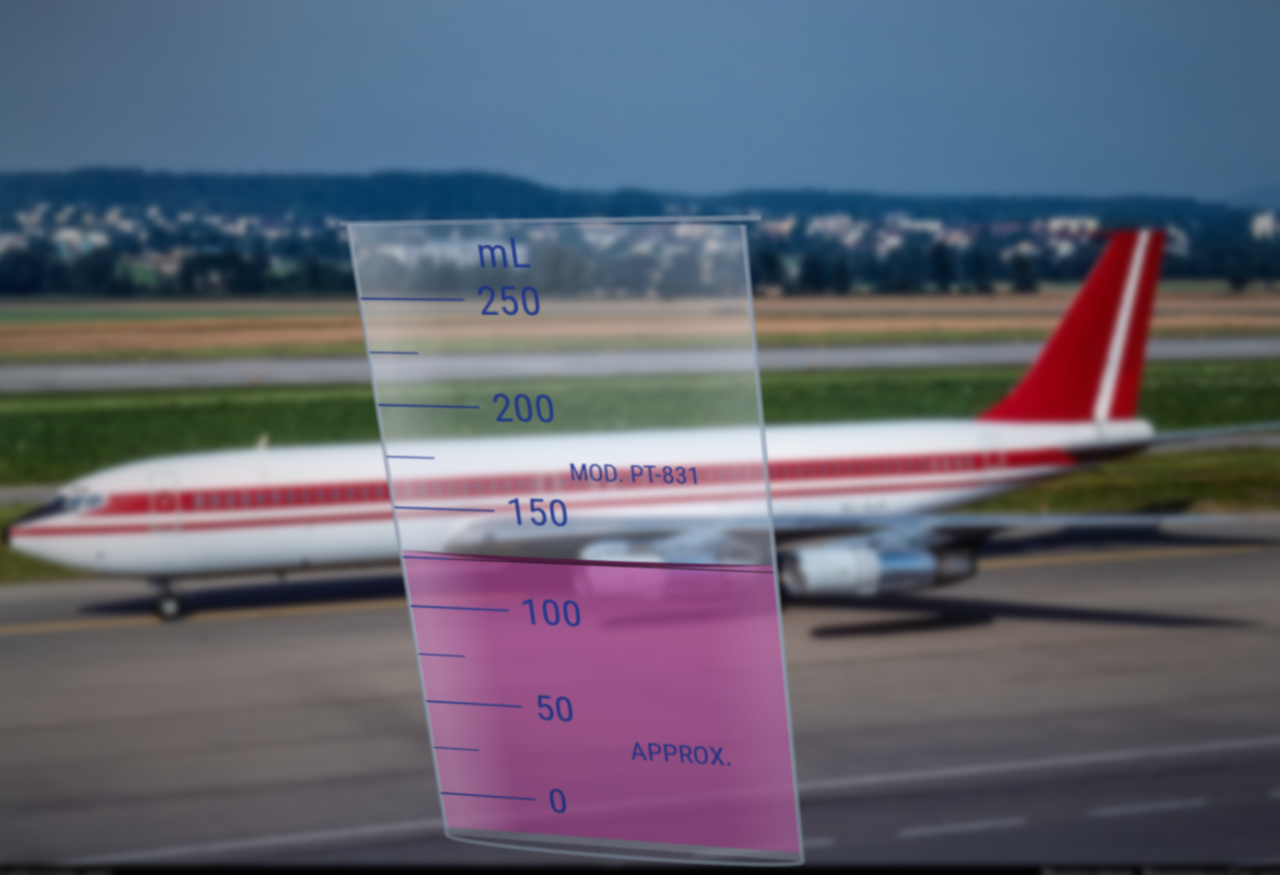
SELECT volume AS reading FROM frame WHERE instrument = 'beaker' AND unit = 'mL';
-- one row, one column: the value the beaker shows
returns 125 mL
